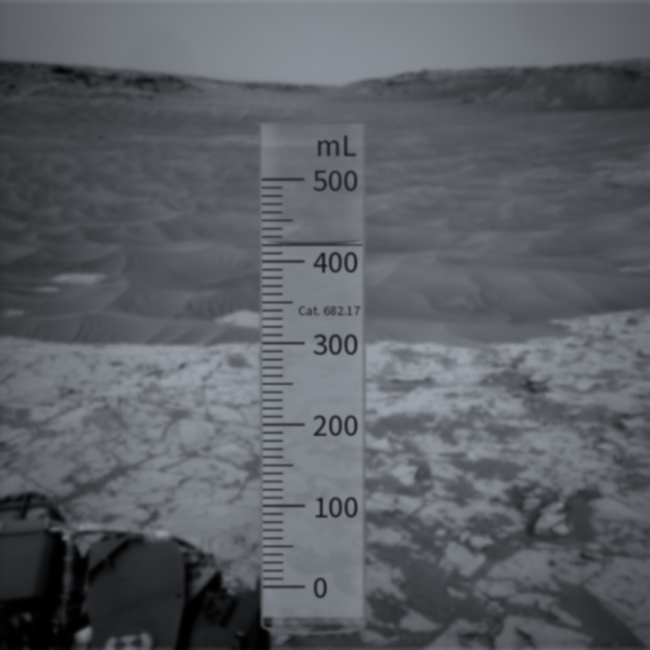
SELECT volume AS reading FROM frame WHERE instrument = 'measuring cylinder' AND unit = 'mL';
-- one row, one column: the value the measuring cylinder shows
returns 420 mL
